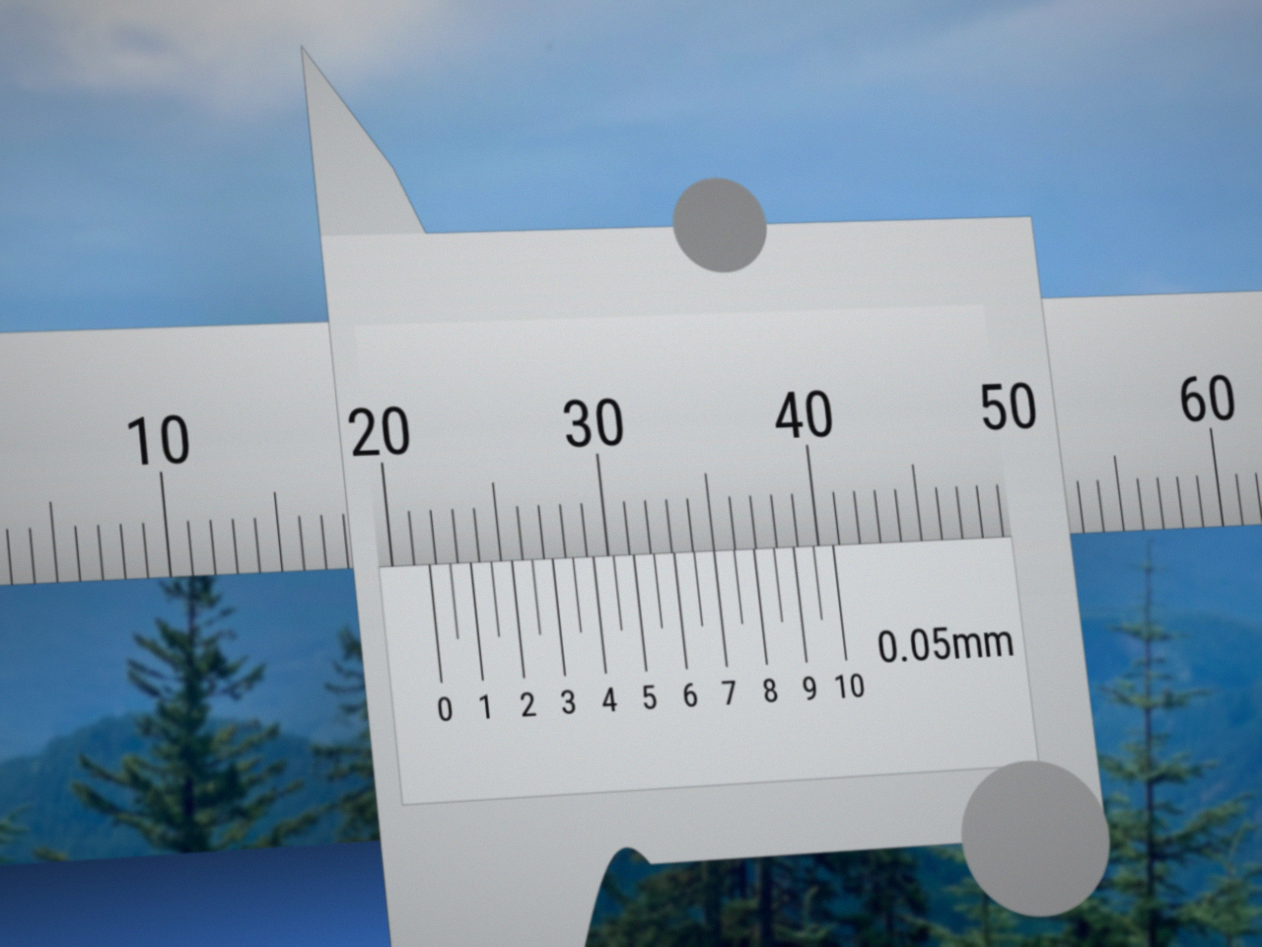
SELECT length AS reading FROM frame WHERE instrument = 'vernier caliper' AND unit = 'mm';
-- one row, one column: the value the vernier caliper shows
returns 21.7 mm
